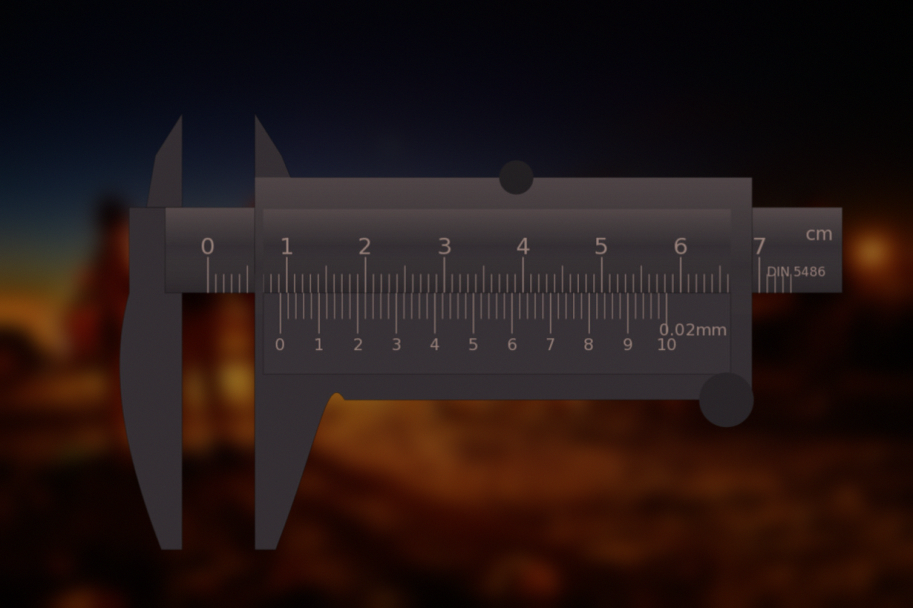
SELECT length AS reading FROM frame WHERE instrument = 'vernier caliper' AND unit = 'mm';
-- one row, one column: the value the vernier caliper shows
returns 9.2 mm
